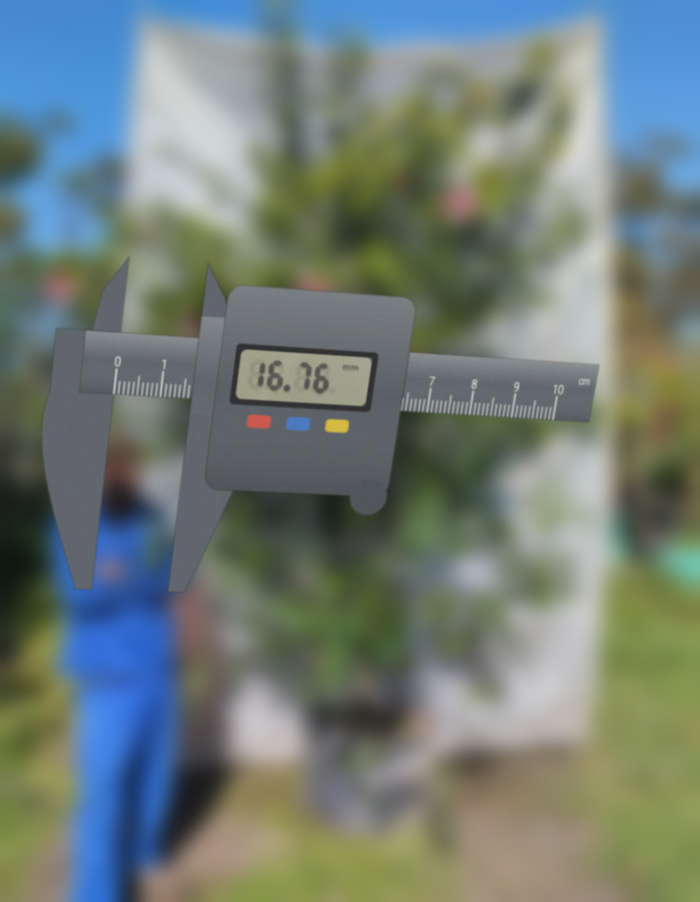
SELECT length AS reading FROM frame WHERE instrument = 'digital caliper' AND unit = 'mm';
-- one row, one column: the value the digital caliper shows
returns 16.76 mm
